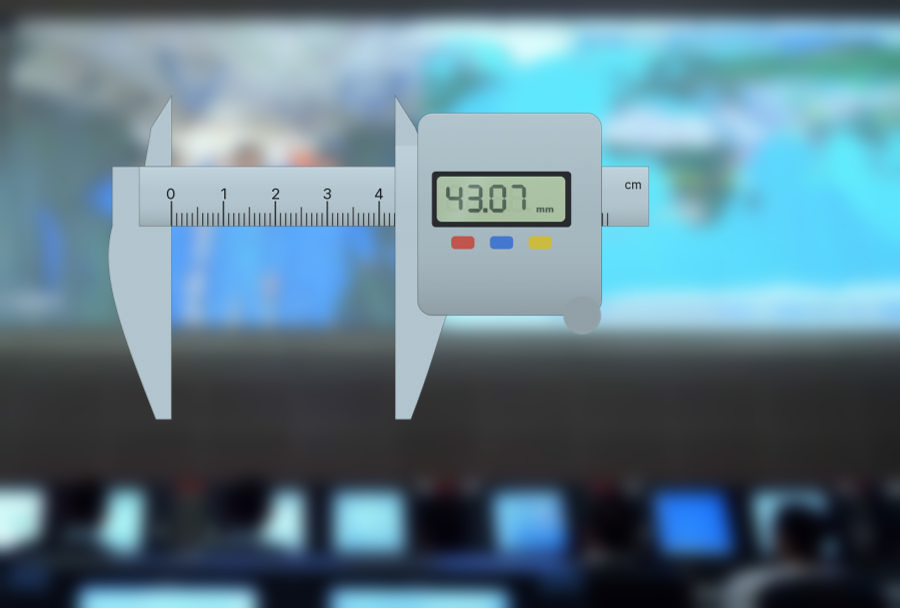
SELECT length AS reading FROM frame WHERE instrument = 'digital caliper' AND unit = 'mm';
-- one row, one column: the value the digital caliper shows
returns 43.07 mm
